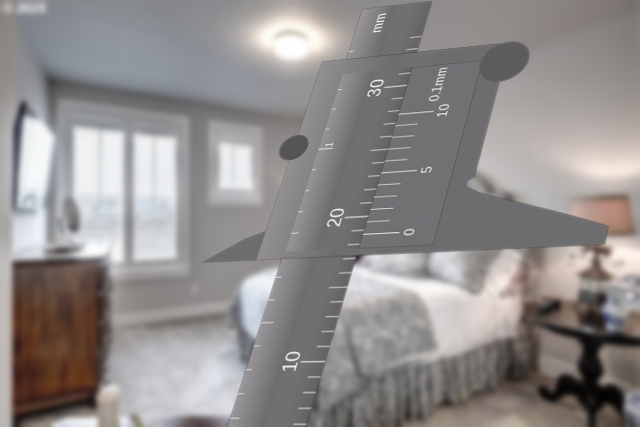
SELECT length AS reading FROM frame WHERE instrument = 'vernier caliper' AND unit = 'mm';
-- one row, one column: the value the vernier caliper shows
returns 18.7 mm
